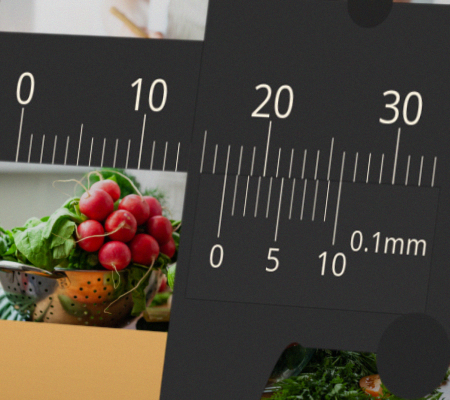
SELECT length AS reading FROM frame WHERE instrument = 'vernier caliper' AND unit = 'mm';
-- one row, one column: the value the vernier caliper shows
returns 17.0 mm
